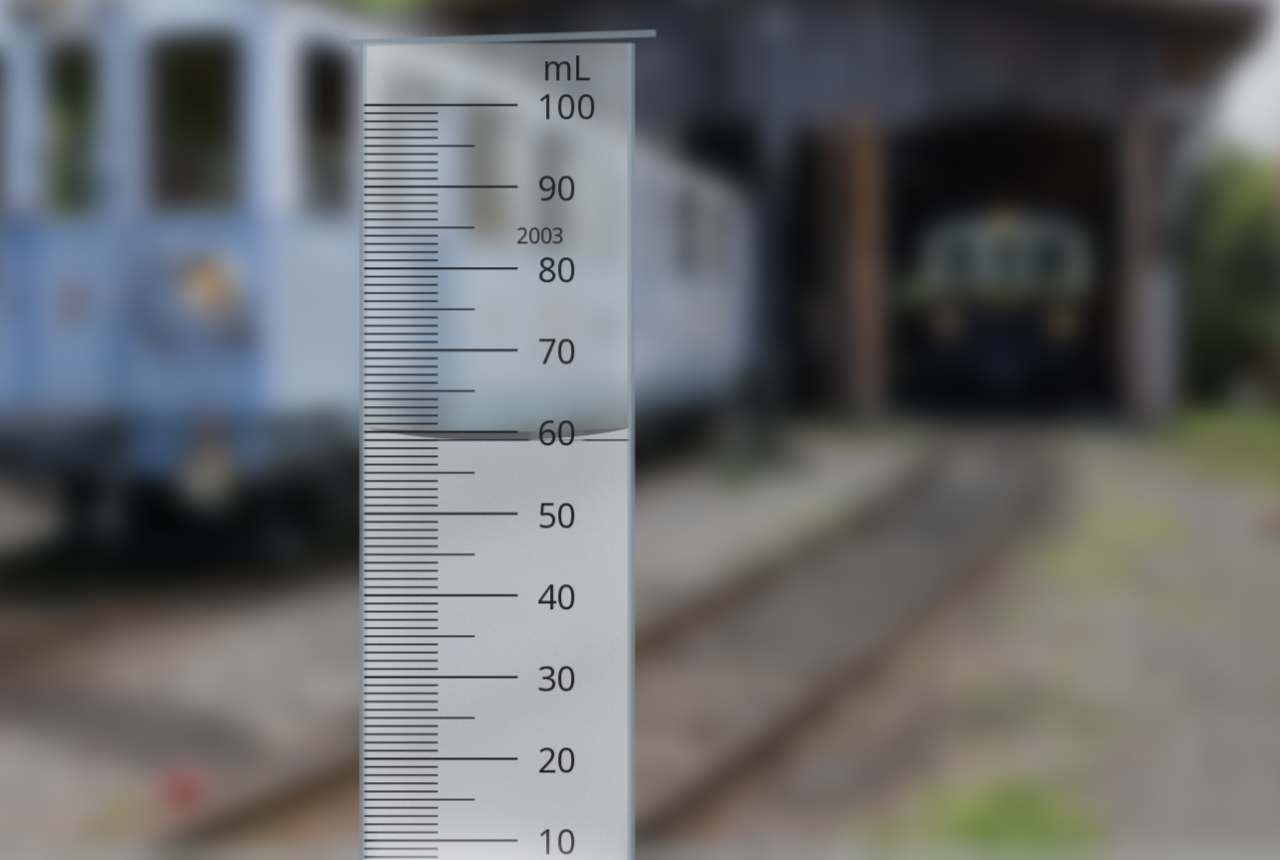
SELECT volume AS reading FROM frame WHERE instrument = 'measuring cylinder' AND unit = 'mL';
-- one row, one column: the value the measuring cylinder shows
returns 59 mL
